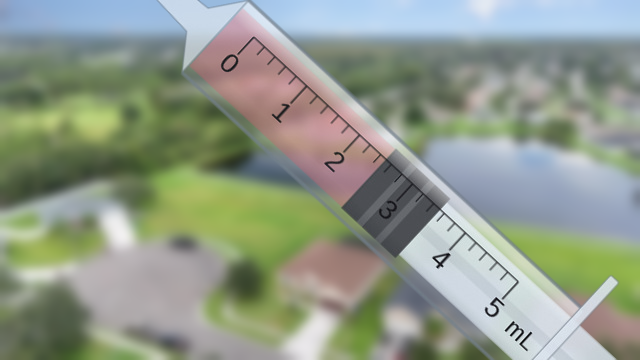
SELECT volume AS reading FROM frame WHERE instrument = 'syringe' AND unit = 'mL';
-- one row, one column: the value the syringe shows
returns 2.5 mL
